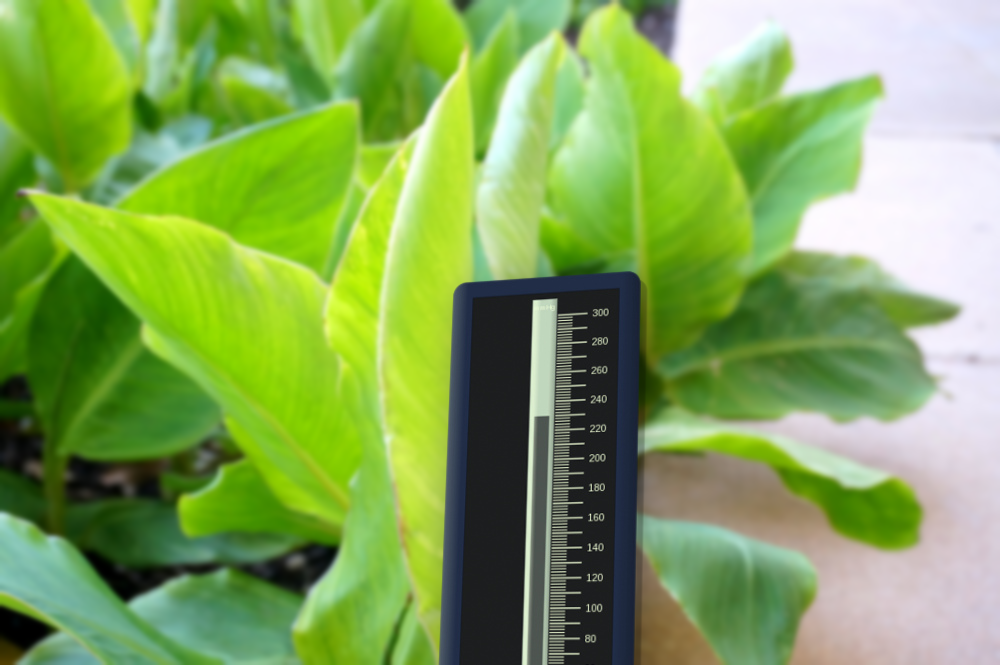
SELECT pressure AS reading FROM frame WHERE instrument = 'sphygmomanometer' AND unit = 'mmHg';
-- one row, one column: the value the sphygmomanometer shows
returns 230 mmHg
